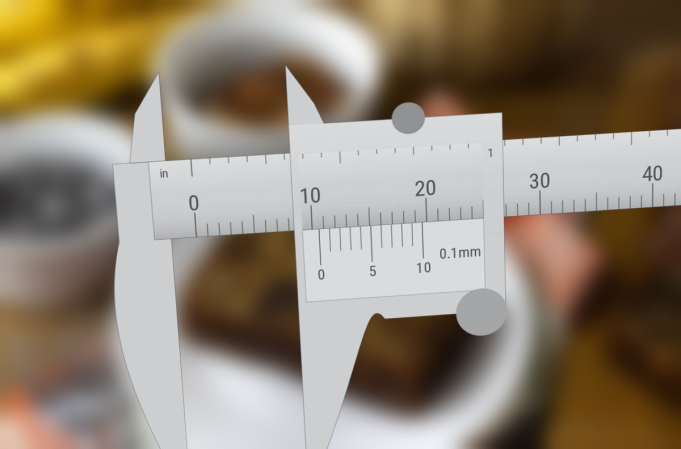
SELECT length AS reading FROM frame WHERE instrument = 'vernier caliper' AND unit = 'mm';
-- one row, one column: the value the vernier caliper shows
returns 10.6 mm
